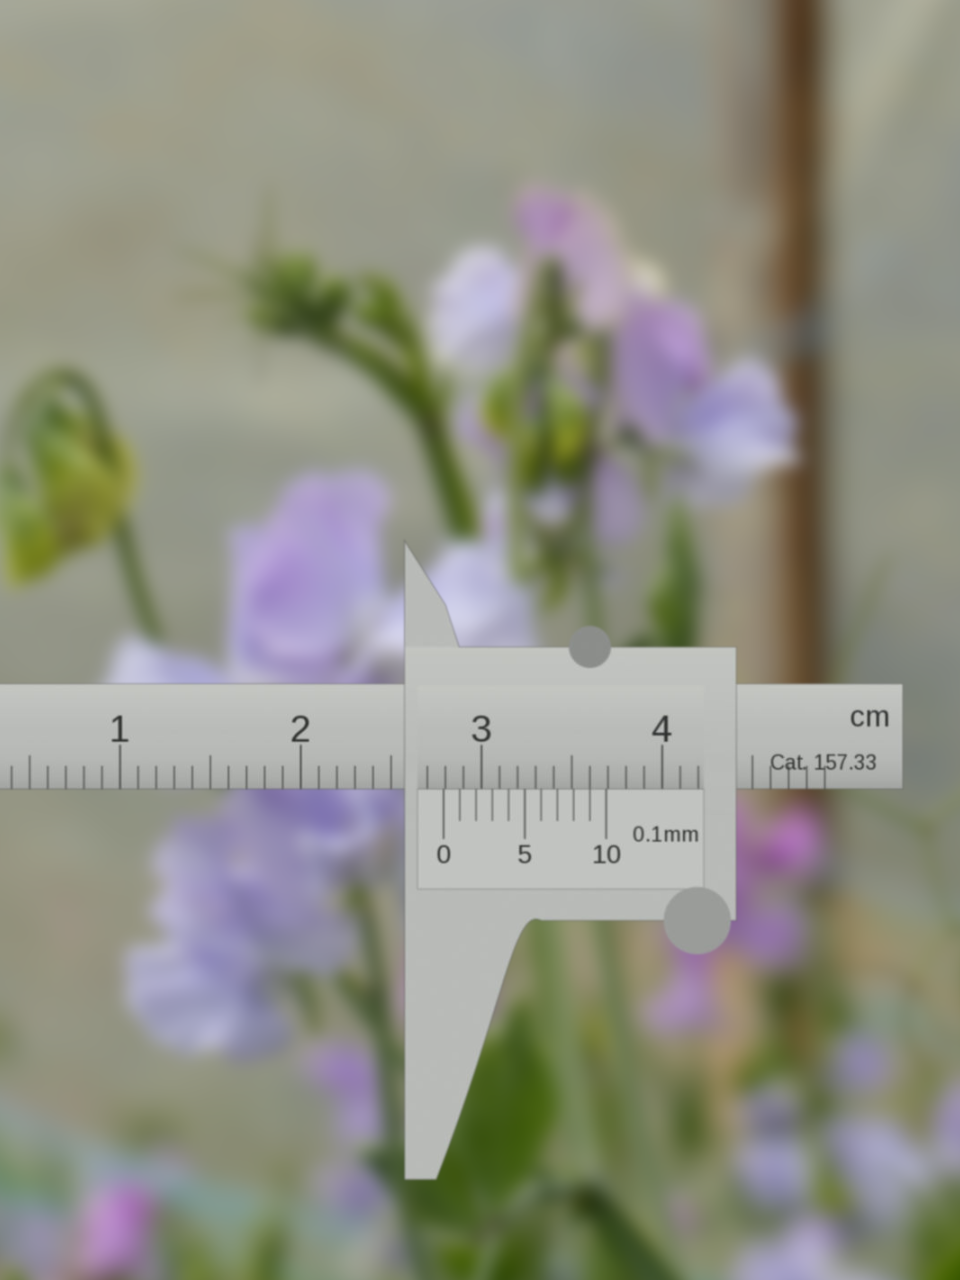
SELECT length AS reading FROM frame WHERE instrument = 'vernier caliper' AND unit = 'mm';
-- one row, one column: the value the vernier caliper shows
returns 27.9 mm
